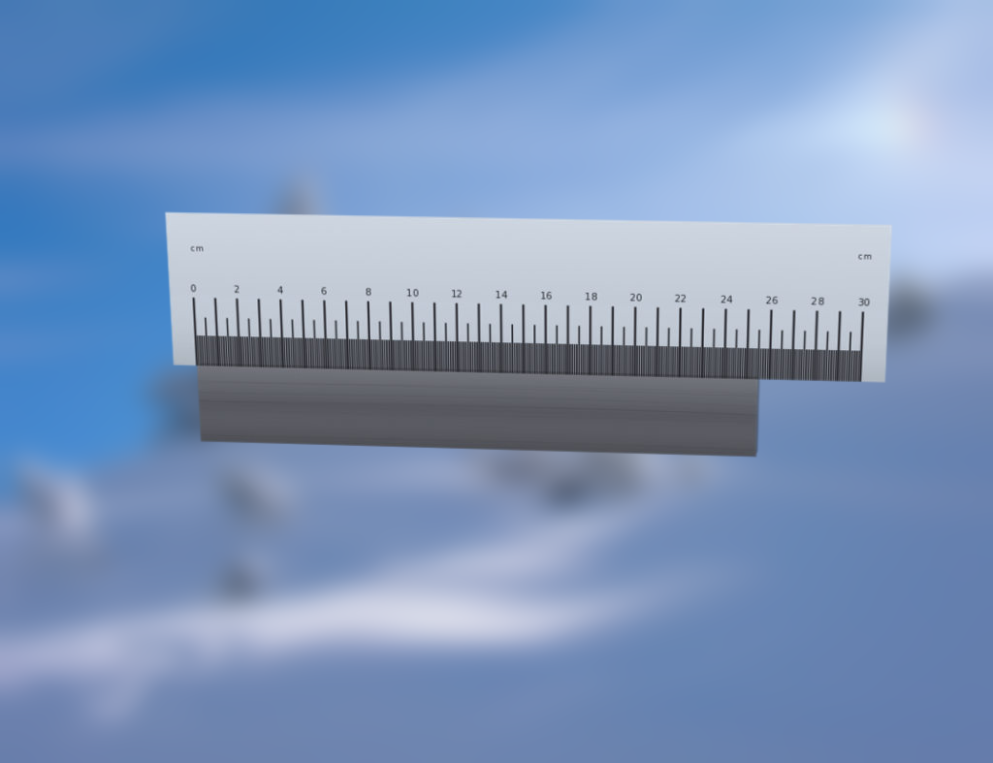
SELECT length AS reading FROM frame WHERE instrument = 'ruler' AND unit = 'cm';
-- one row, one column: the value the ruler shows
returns 25.5 cm
